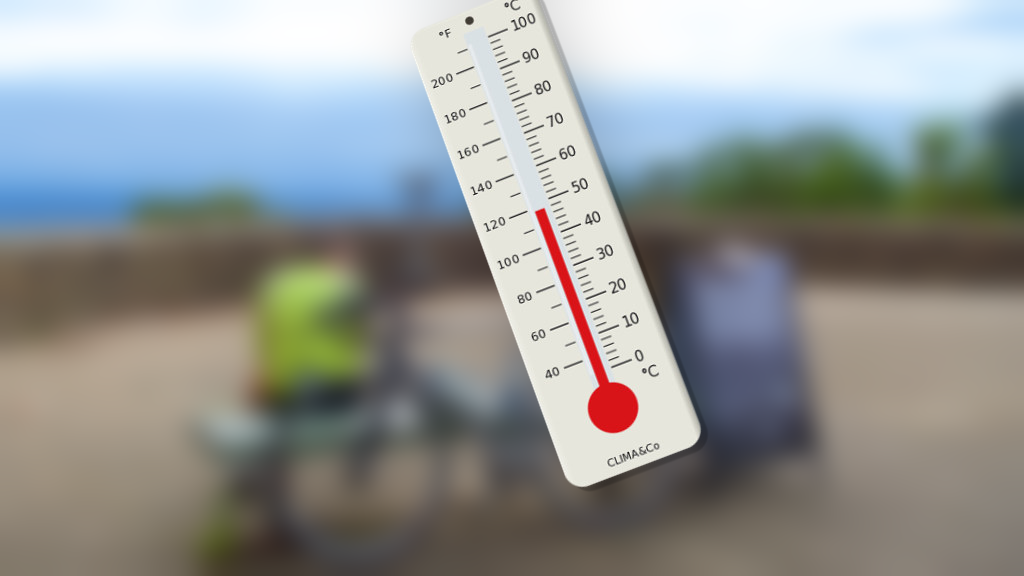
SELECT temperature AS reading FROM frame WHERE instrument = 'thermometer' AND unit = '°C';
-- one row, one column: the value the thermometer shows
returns 48 °C
